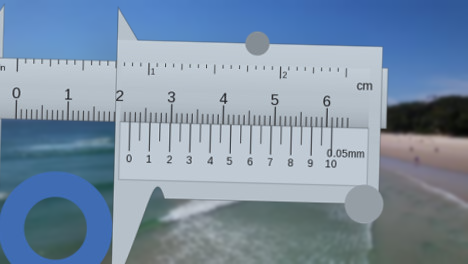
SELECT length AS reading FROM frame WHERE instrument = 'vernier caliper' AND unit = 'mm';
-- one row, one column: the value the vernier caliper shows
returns 22.0 mm
